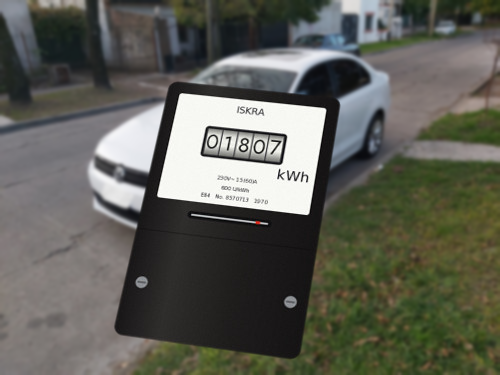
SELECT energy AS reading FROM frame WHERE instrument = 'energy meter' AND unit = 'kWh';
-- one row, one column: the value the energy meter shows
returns 1807 kWh
